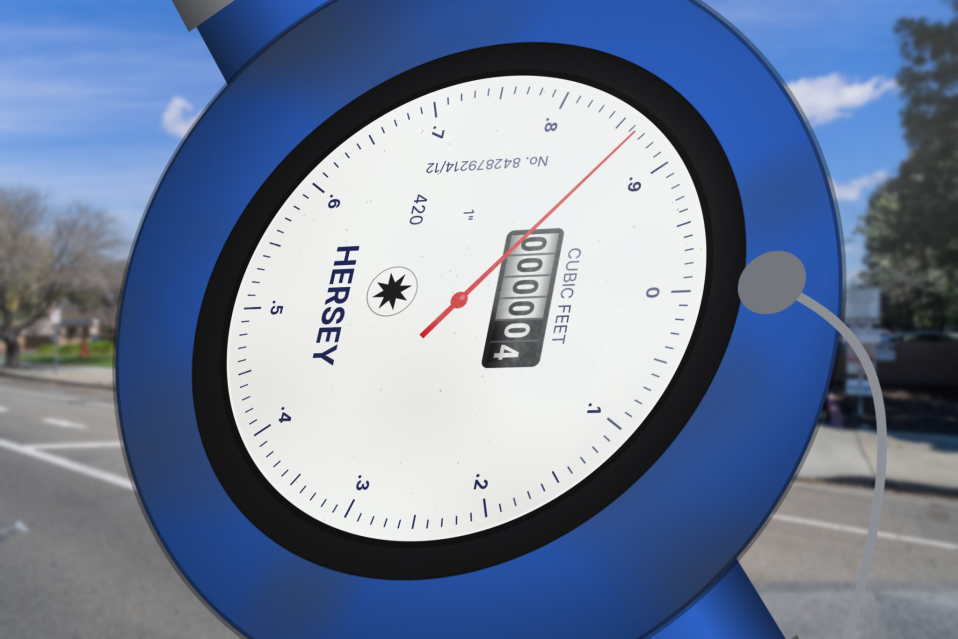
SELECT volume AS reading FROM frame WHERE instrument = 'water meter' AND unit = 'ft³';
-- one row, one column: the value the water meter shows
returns 3.86 ft³
